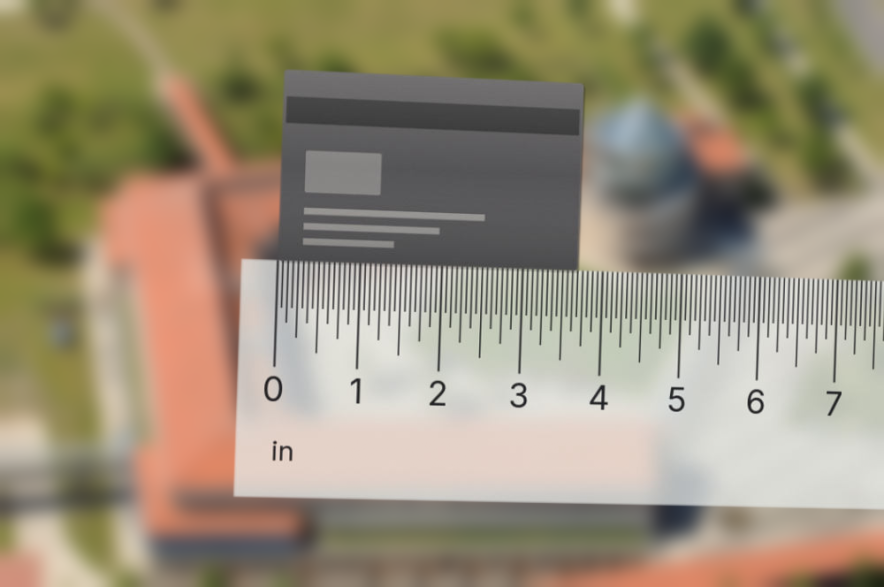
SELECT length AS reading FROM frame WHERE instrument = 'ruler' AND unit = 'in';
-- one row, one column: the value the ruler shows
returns 3.6875 in
